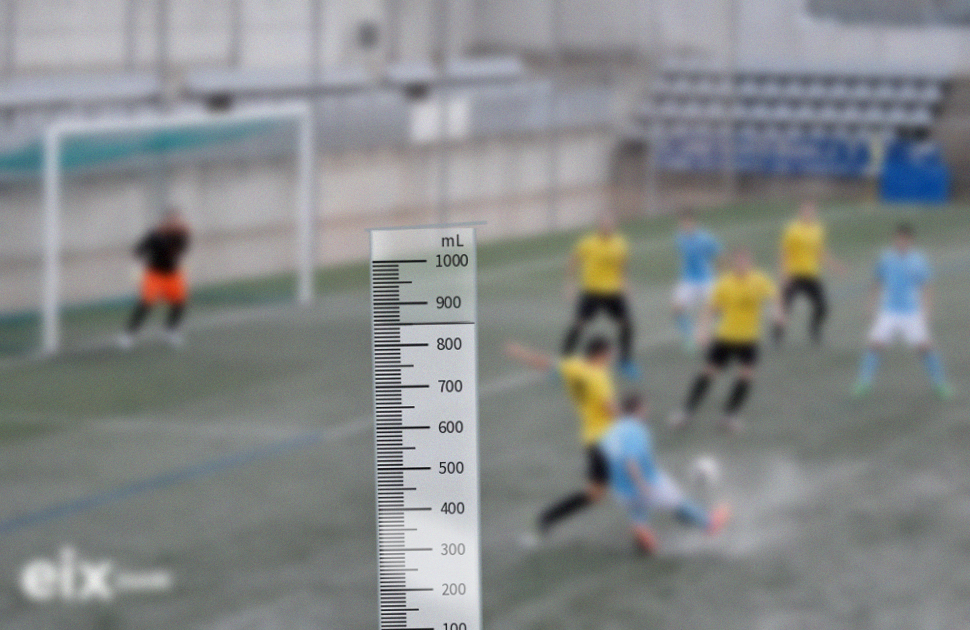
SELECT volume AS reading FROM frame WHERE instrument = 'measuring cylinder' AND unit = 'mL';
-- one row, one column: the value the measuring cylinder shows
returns 850 mL
